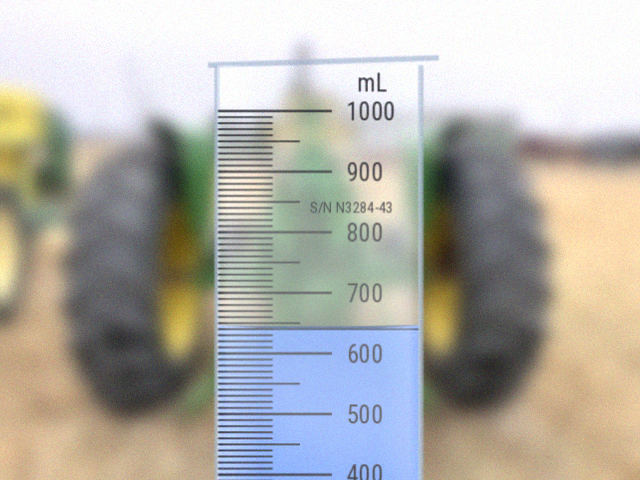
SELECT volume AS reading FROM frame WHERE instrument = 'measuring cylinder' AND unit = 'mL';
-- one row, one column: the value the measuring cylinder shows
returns 640 mL
